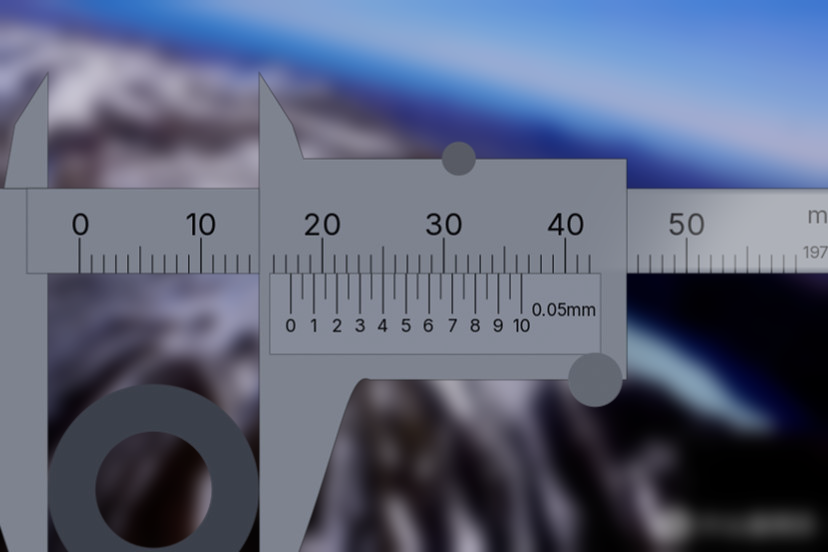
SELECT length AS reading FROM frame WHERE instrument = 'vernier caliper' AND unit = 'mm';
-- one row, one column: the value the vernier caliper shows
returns 17.4 mm
